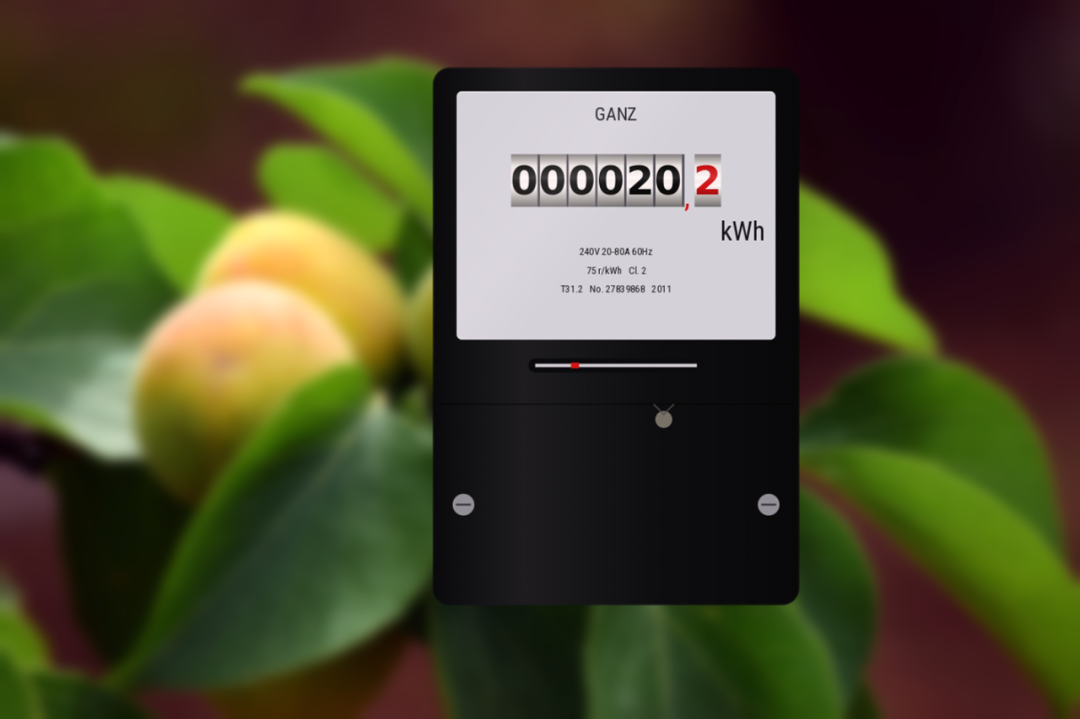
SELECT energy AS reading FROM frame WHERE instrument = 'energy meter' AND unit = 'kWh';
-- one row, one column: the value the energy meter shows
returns 20.2 kWh
